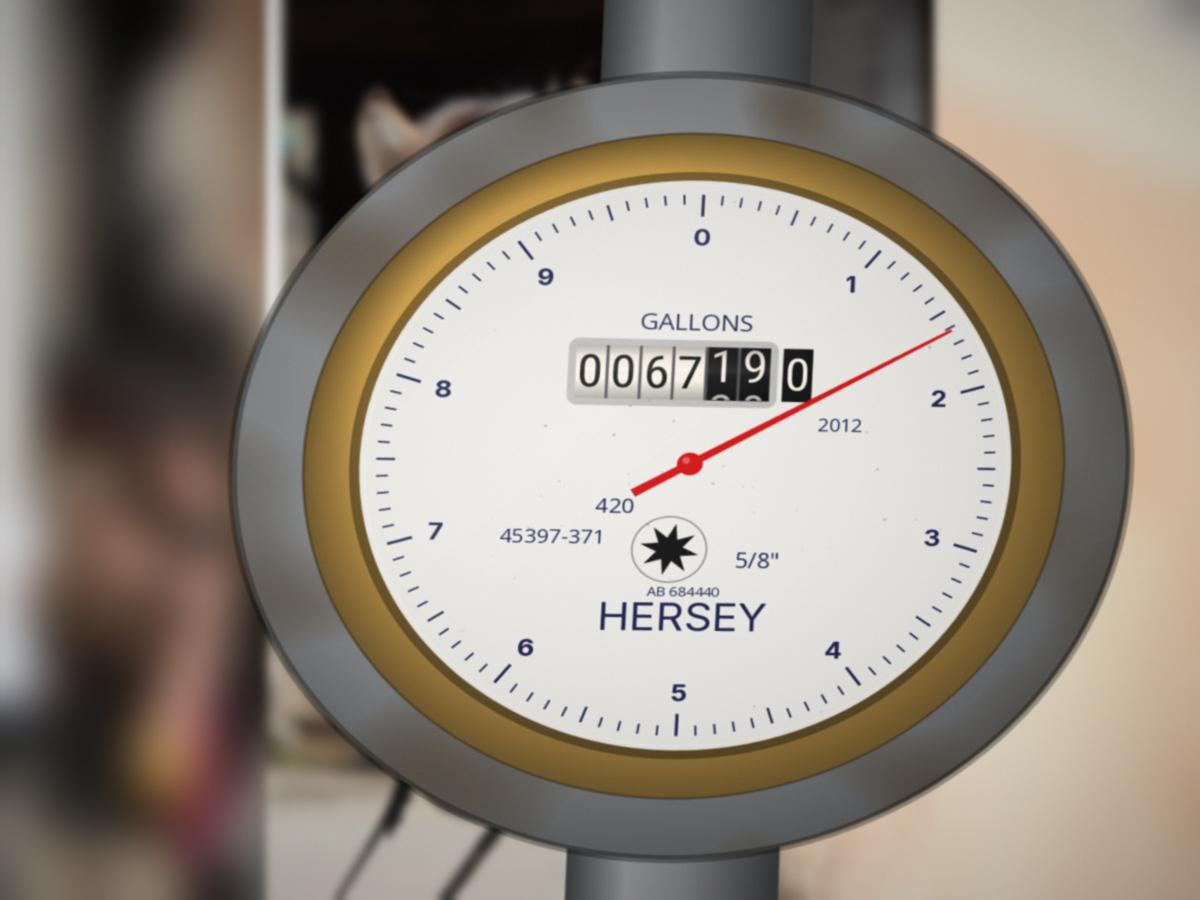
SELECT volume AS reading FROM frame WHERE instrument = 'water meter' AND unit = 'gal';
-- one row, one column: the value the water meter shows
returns 67191.6 gal
